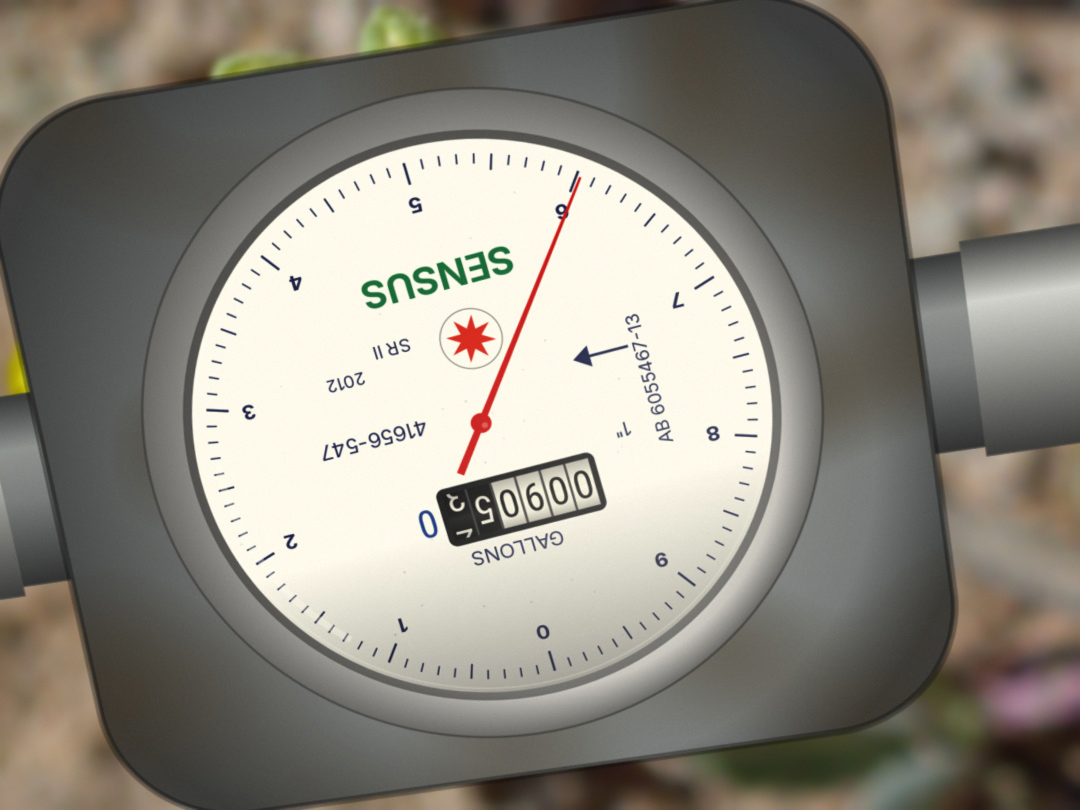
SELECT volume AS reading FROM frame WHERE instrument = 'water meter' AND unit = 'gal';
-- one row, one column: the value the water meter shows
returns 90526.0 gal
